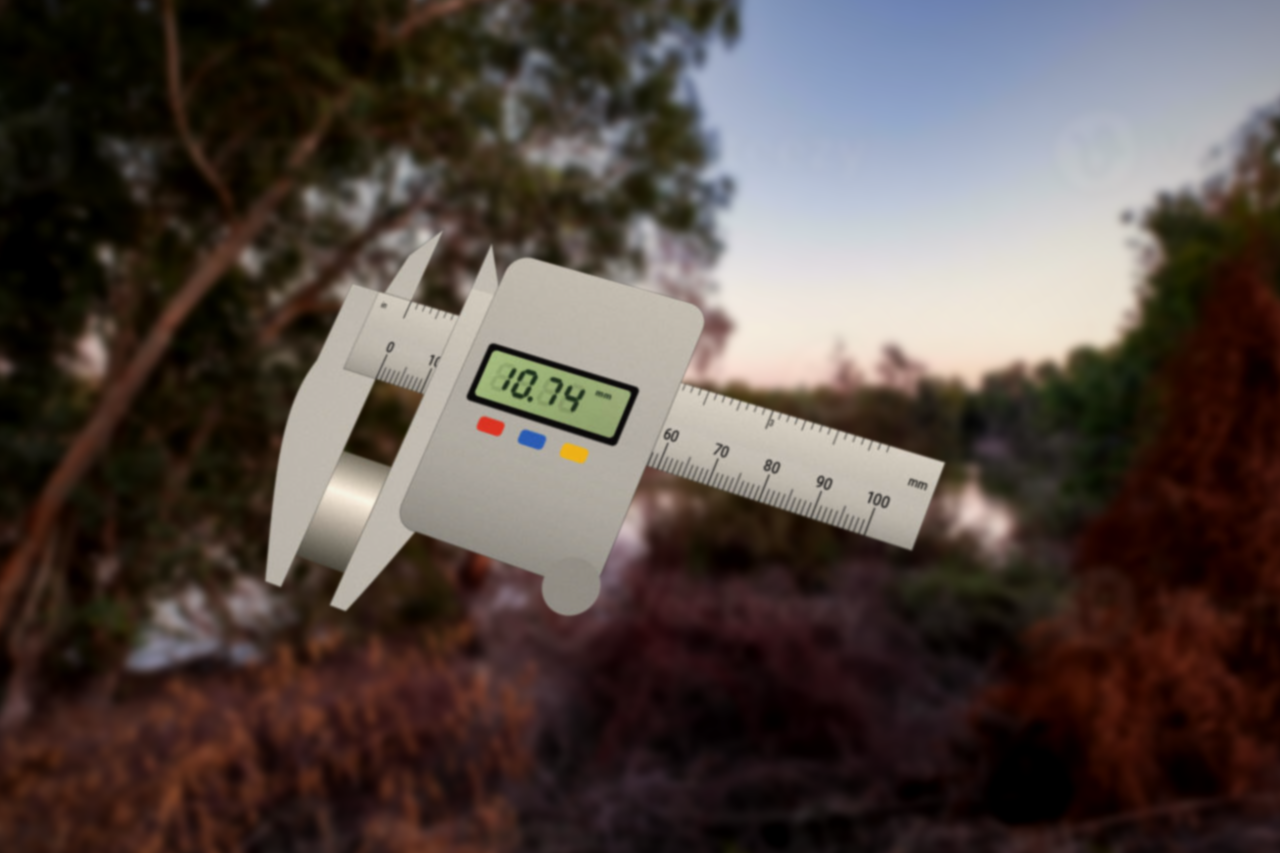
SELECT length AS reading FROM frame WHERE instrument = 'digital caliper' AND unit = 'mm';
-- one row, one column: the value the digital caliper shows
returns 10.74 mm
